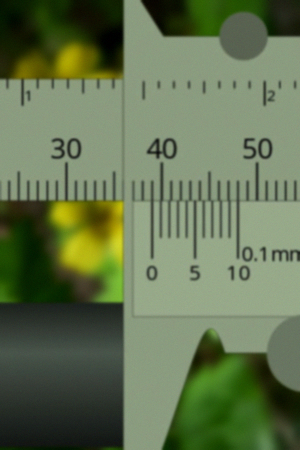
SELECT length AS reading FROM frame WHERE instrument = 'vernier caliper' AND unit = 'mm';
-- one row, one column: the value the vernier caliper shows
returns 39.0 mm
